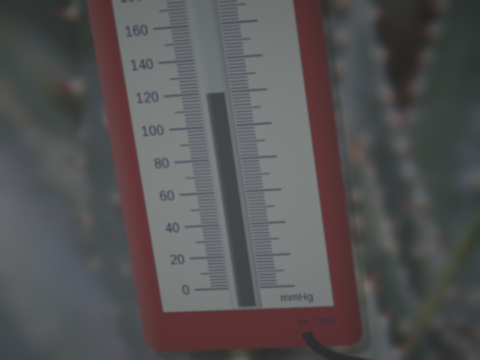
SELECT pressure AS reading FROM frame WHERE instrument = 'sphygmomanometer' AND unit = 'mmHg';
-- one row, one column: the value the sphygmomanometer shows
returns 120 mmHg
